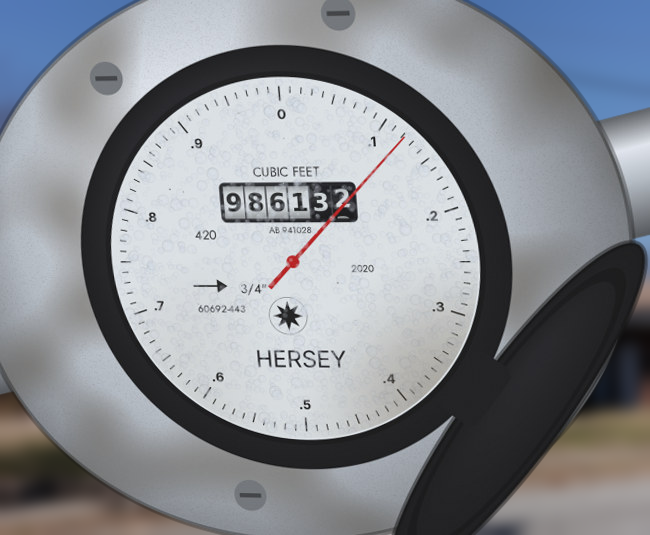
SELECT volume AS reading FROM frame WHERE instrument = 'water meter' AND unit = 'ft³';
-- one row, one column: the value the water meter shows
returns 986132.12 ft³
